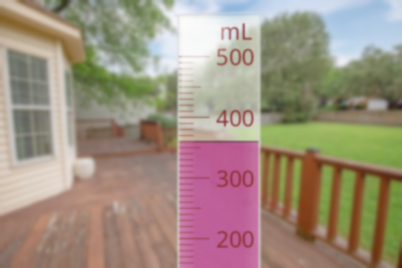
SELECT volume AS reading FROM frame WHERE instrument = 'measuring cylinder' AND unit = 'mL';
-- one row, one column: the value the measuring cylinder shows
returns 360 mL
